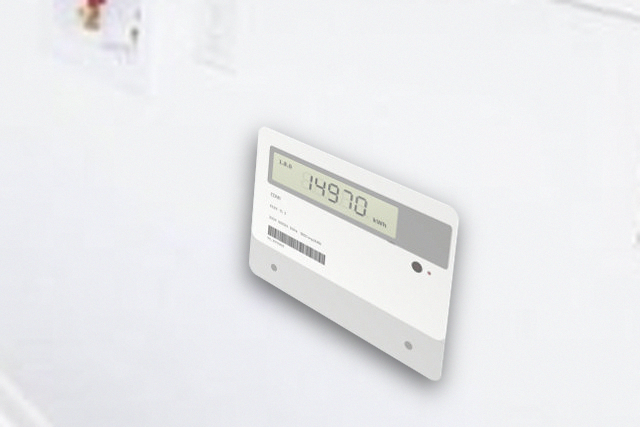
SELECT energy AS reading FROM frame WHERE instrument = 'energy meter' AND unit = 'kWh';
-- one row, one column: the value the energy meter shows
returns 14970 kWh
